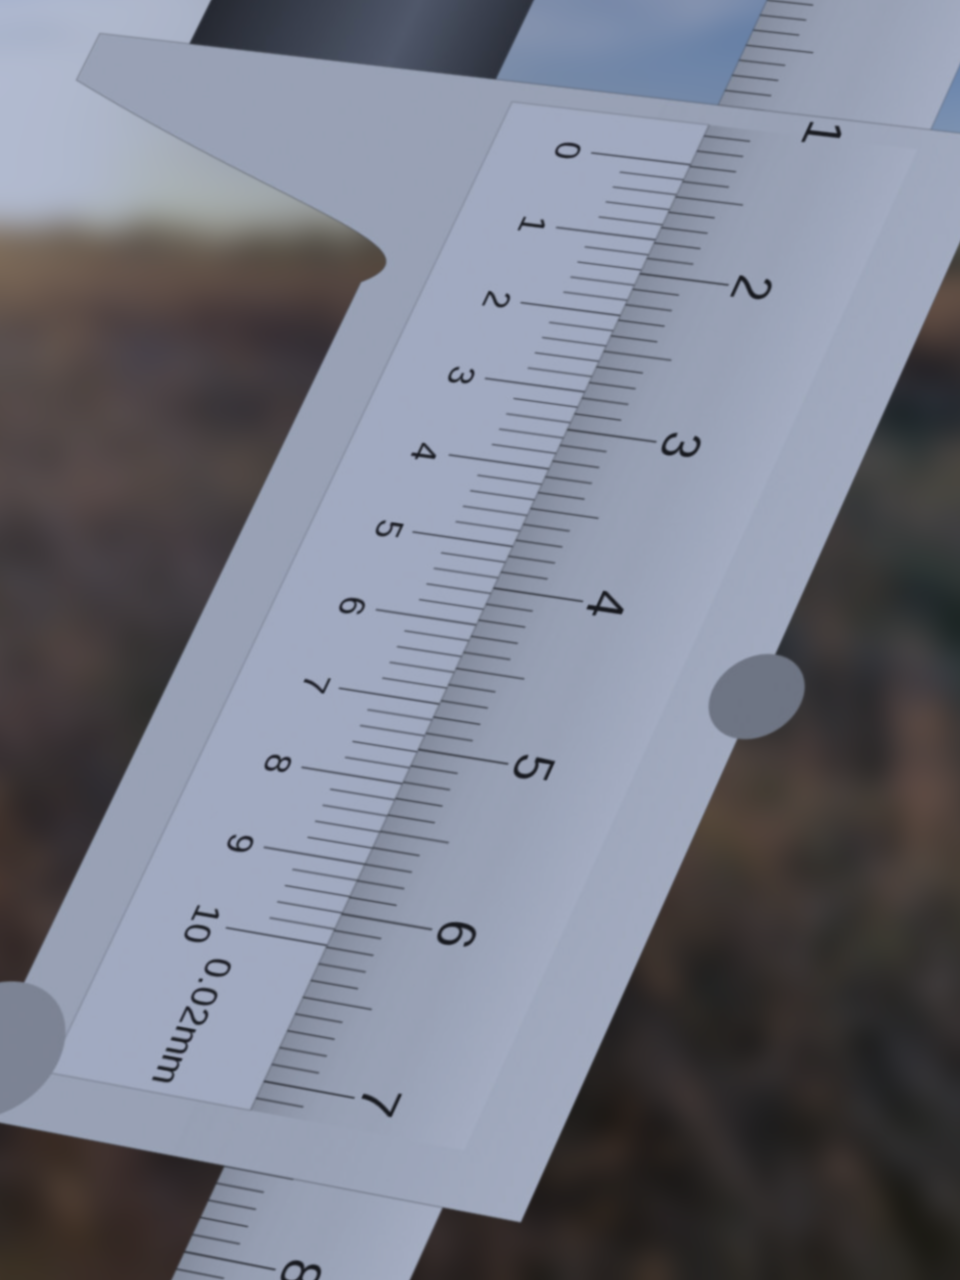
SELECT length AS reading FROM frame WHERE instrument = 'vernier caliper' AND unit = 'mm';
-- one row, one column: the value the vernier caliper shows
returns 12.9 mm
